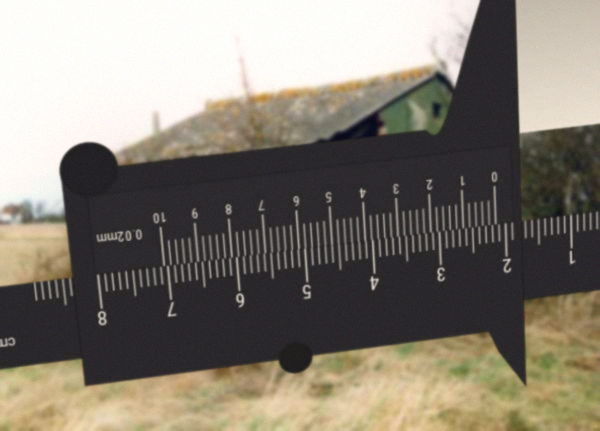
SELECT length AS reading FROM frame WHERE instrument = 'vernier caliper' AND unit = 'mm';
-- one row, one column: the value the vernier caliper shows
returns 21.5 mm
